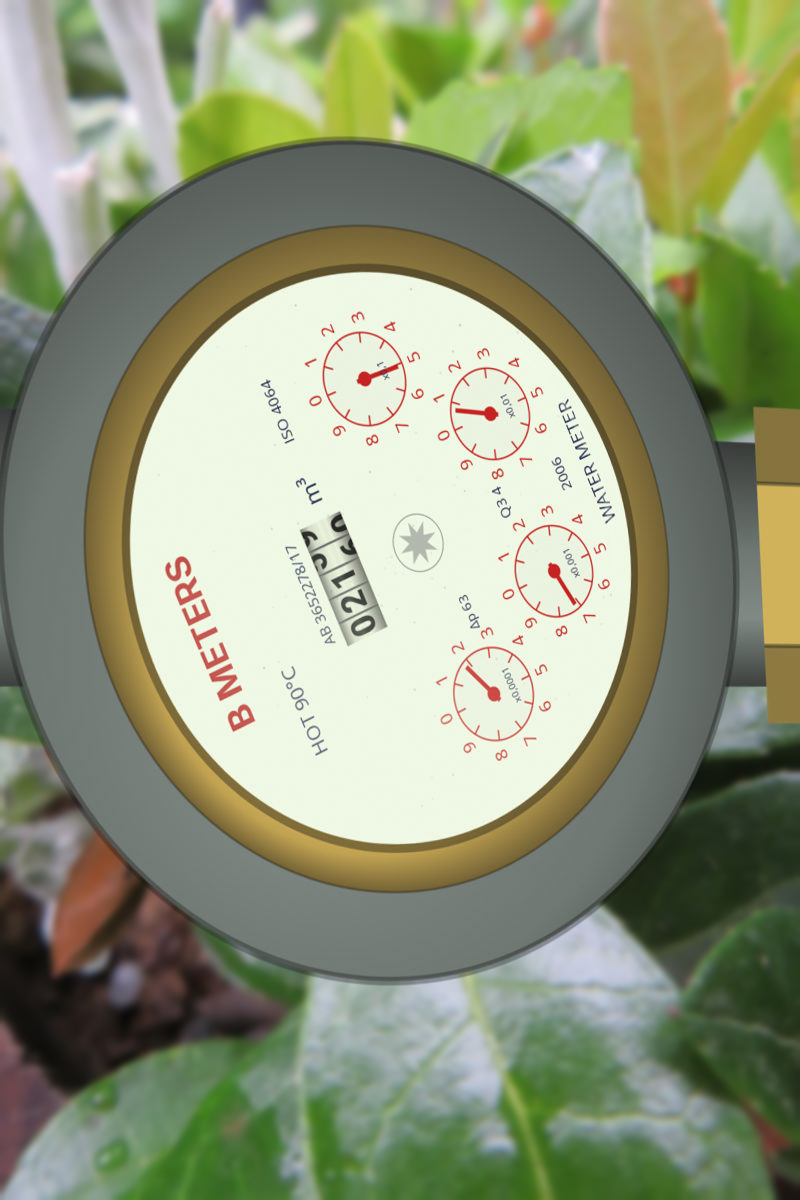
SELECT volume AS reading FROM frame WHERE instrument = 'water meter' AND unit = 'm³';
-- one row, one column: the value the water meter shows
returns 2159.5071 m³
